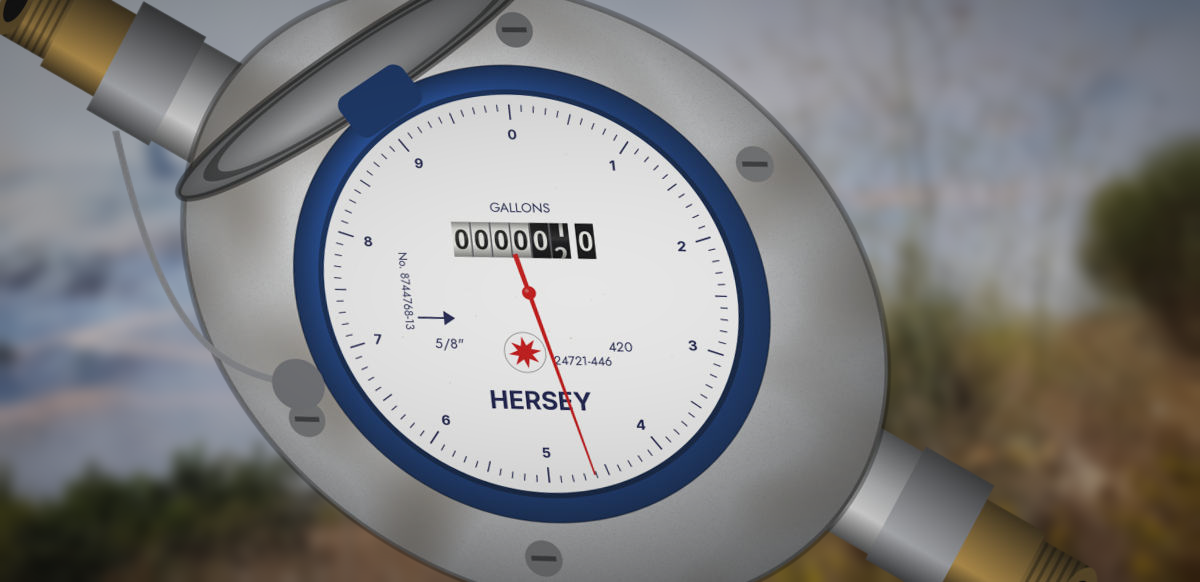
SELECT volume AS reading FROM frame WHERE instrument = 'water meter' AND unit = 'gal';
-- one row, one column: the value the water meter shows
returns 14.6 gal
